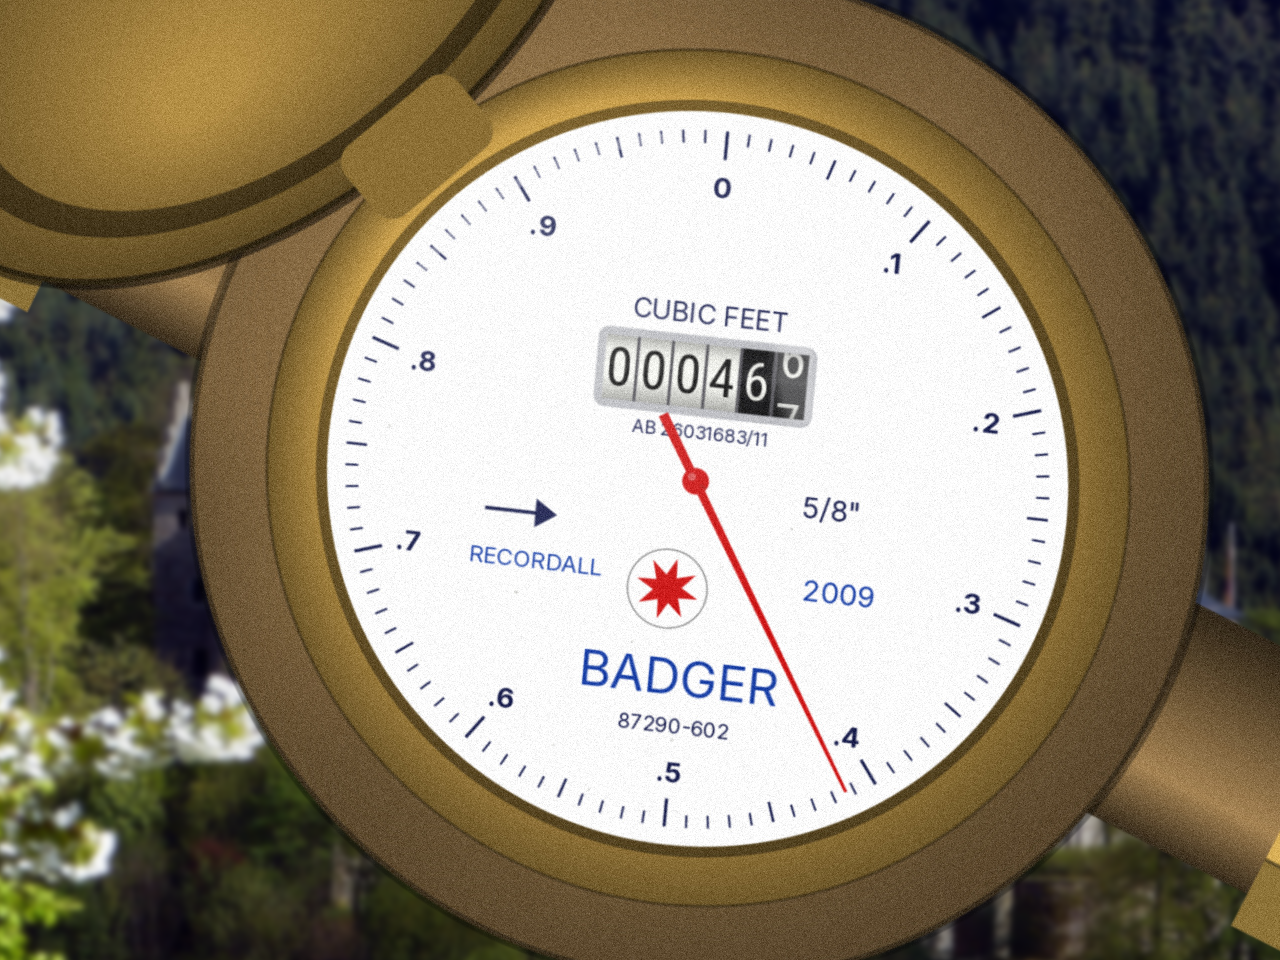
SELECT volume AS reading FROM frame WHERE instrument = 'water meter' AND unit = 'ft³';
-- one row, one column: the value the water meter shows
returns 466.41 ft³
